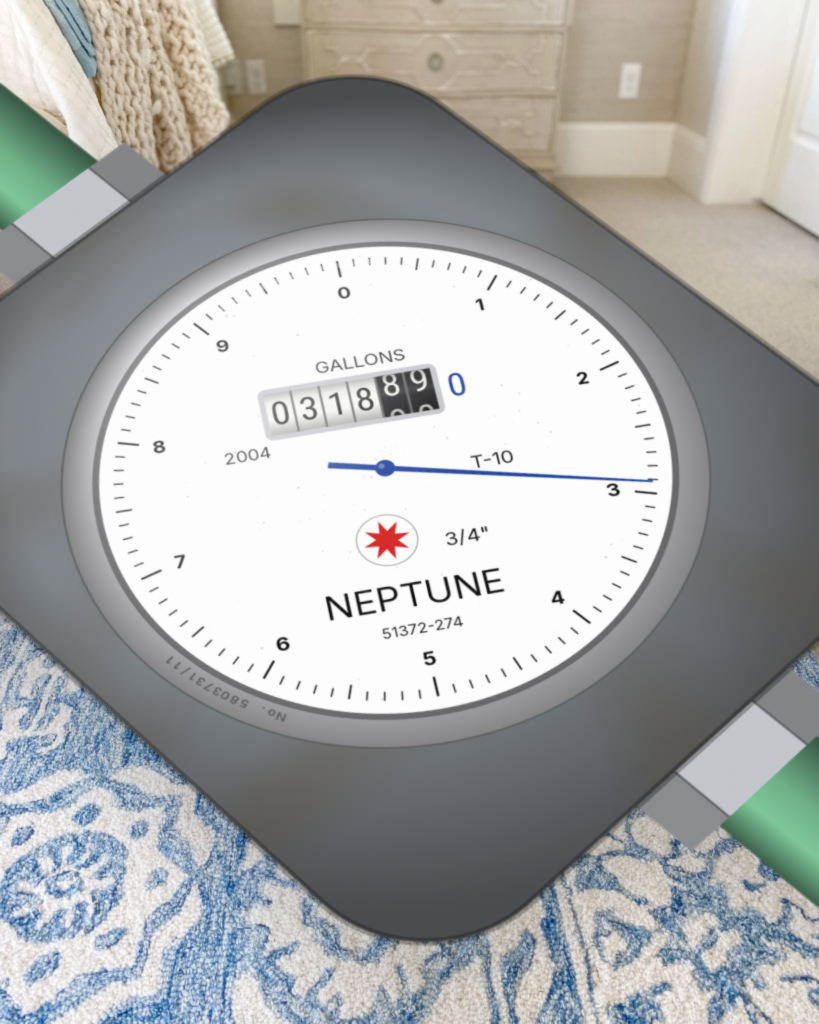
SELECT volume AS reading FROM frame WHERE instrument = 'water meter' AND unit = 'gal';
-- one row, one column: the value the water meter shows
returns 318892.9 gal
